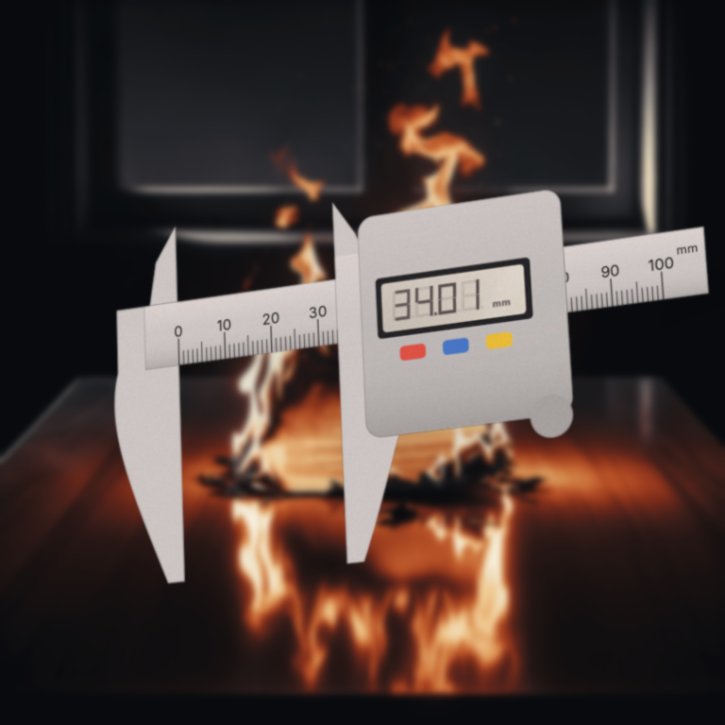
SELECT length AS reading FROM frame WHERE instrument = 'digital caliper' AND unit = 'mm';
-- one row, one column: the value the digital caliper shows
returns 34.01 mm
